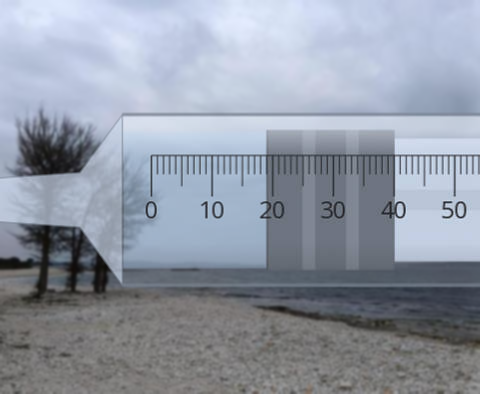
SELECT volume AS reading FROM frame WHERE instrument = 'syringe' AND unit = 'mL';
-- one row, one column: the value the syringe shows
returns 19 mL
